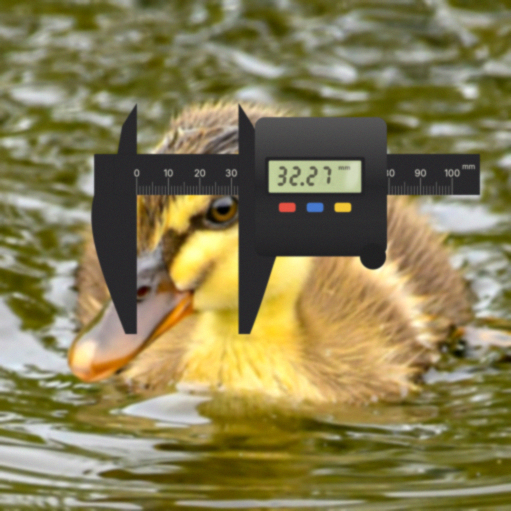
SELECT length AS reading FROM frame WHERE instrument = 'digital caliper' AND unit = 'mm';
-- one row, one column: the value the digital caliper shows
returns 32.27 mm
